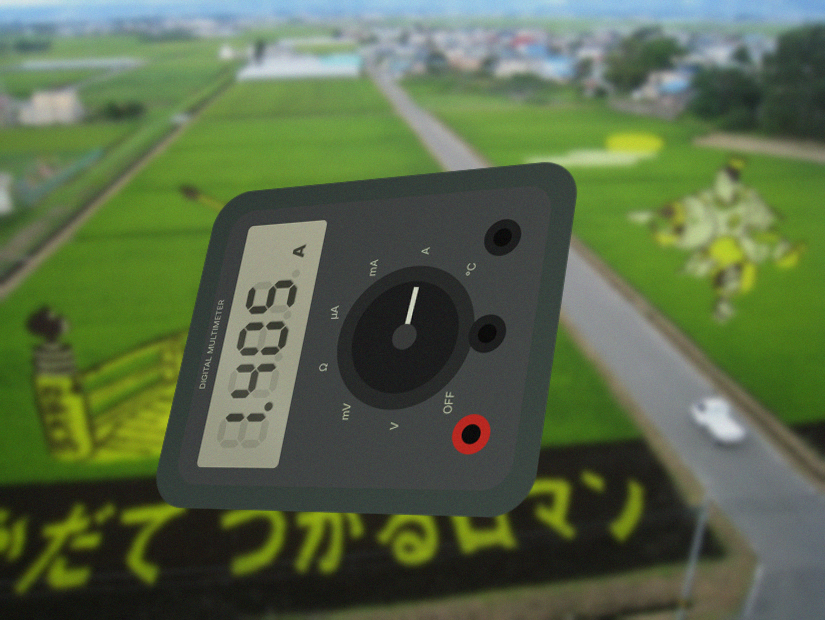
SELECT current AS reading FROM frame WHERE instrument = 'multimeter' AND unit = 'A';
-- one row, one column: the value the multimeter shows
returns 1.405 A
